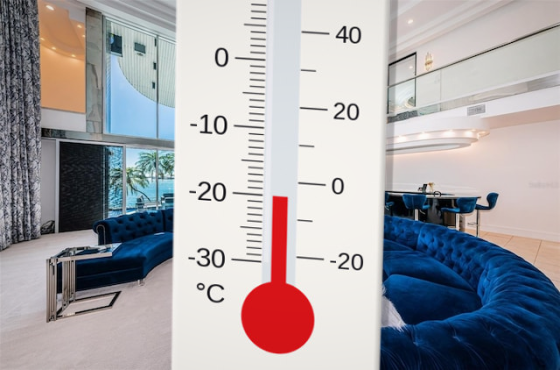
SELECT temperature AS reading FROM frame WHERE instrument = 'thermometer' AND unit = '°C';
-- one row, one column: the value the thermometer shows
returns -20 °C
